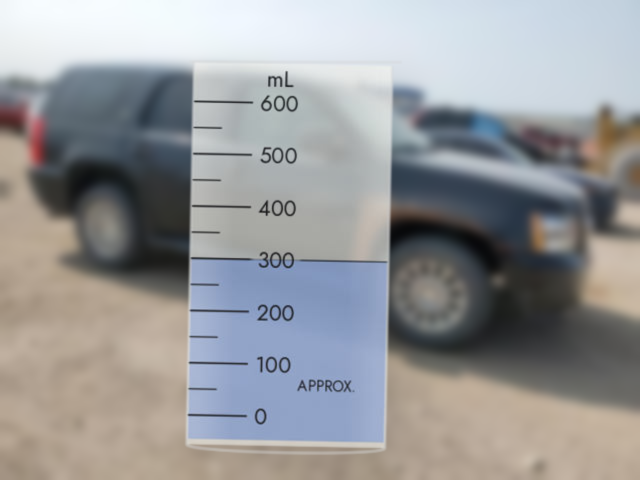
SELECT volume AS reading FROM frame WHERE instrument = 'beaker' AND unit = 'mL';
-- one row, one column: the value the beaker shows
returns 300 mL
